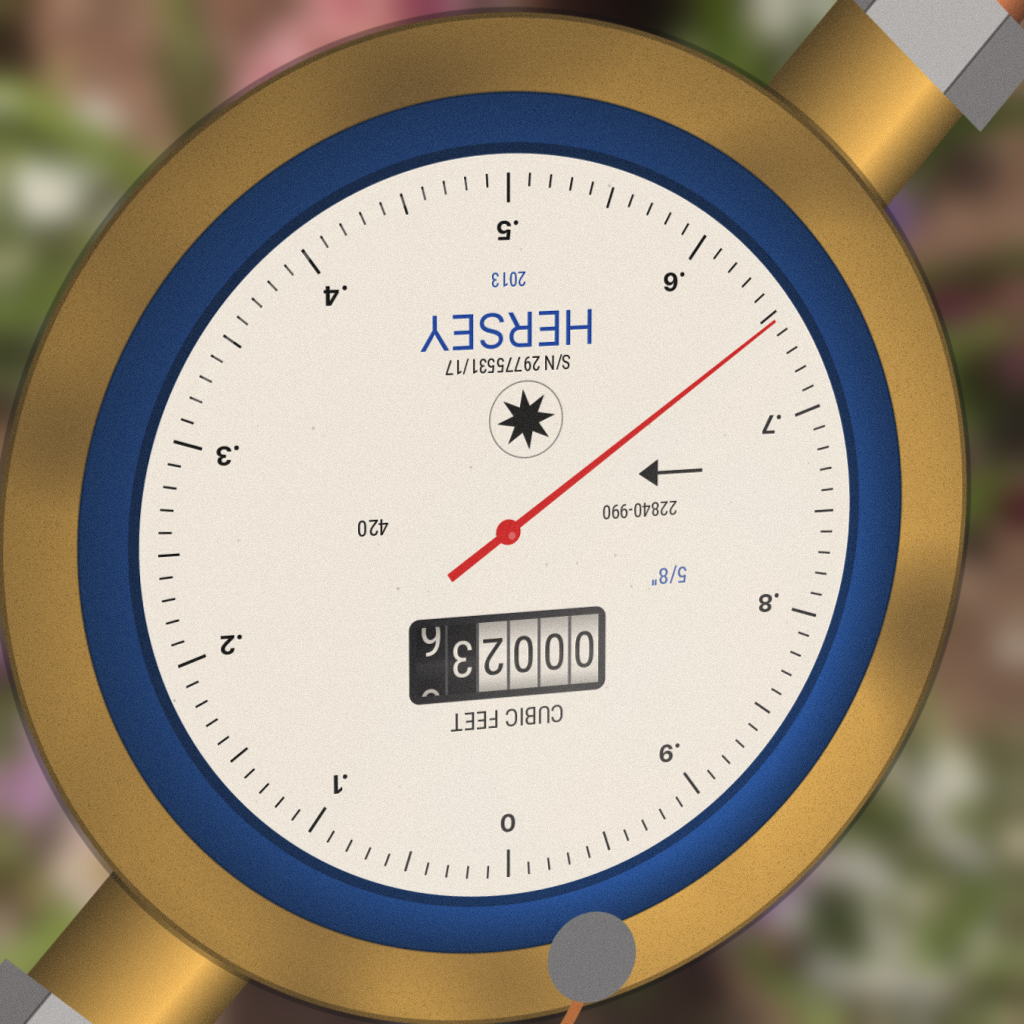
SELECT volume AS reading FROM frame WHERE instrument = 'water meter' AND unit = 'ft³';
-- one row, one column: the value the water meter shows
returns 235.65 ft³
